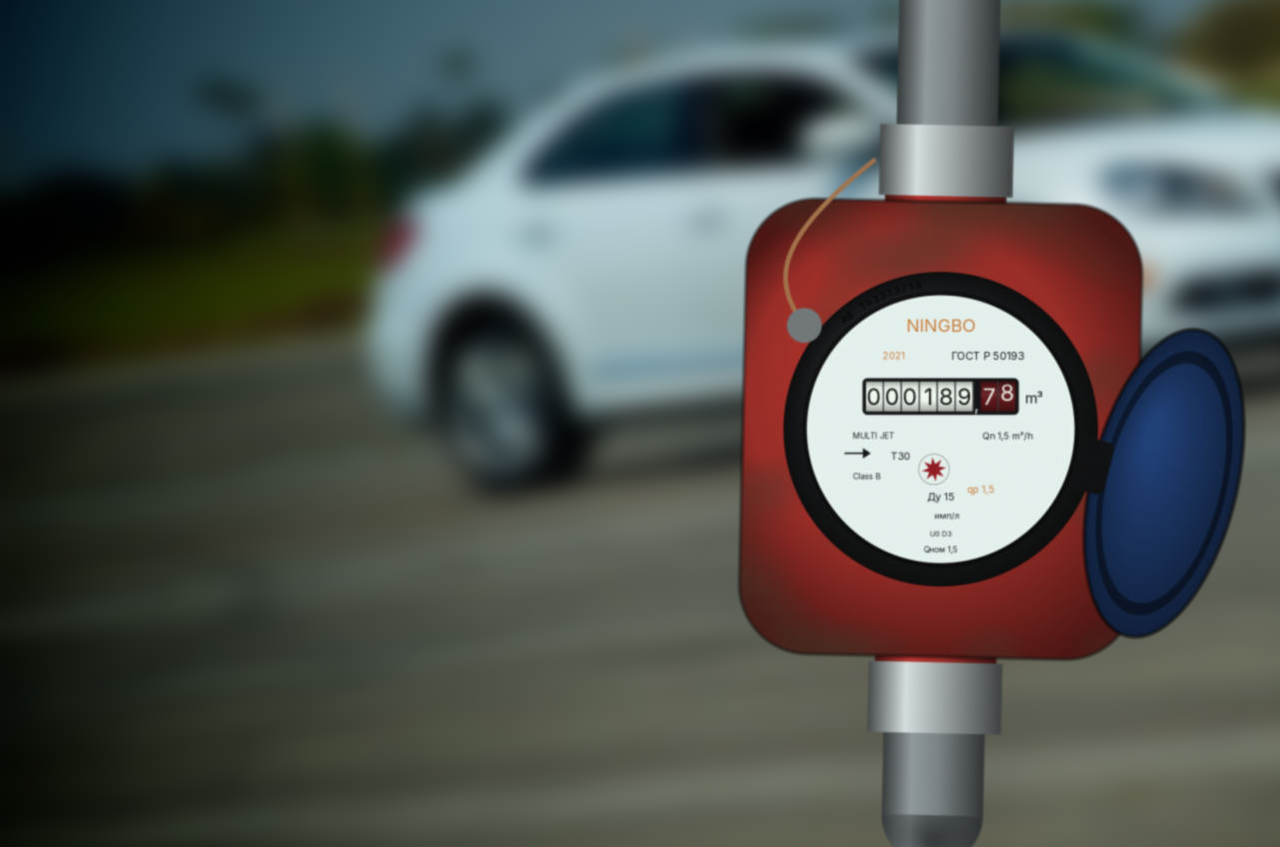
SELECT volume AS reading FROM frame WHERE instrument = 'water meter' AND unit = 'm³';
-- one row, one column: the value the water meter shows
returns 189.78 m³
